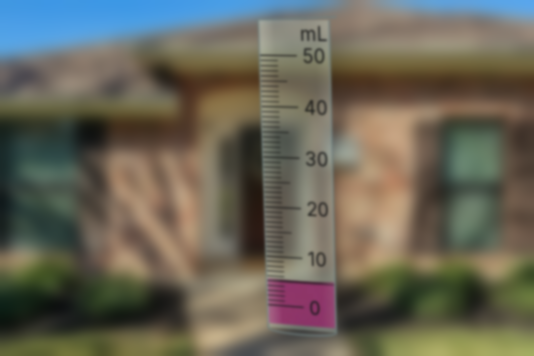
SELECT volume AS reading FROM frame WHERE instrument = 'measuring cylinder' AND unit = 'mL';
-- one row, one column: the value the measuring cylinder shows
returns 5 mL
